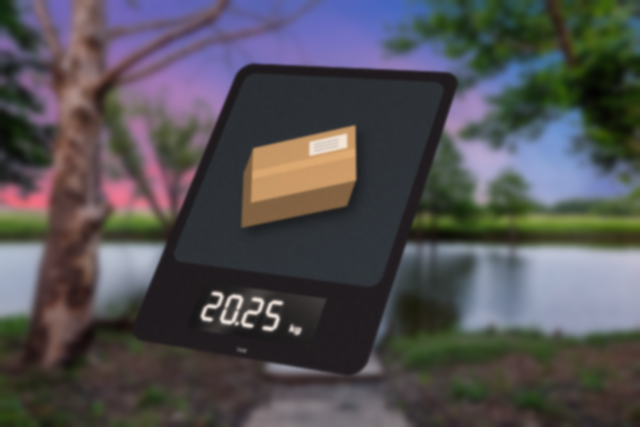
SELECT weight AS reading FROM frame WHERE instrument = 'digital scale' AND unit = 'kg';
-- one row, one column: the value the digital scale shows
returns 20.25 kg
